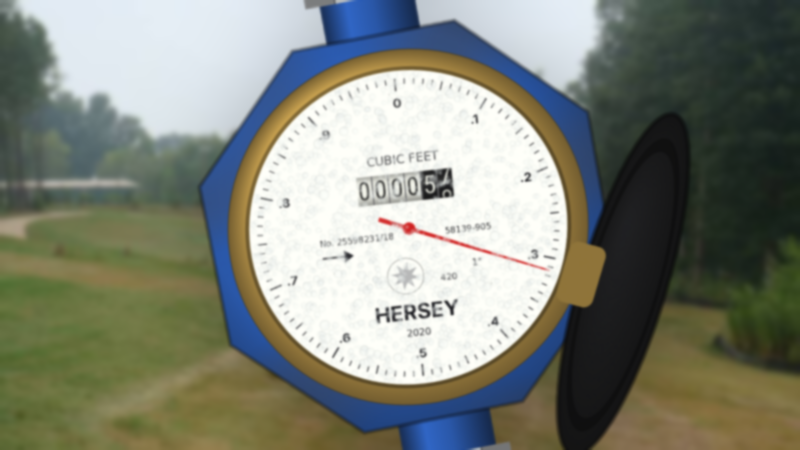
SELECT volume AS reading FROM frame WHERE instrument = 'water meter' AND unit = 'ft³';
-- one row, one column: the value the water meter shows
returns 57.31 ft³
